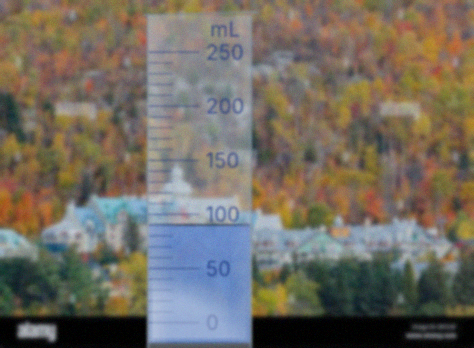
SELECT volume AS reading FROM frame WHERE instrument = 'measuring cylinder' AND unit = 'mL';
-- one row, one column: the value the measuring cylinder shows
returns 90 mL
